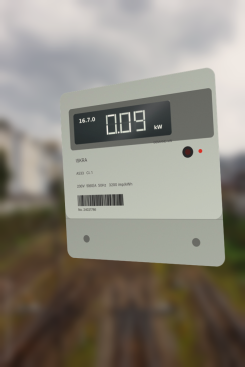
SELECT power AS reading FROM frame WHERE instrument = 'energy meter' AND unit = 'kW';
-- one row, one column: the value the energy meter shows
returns 0.09 kW
